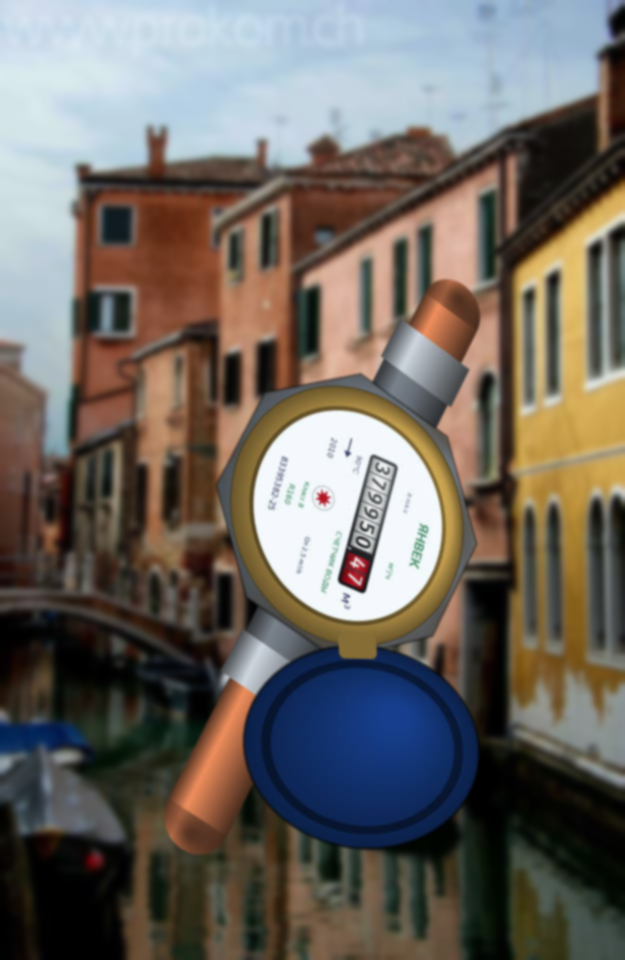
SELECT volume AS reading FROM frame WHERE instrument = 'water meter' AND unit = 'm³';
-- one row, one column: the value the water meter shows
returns 379950.47 m³
